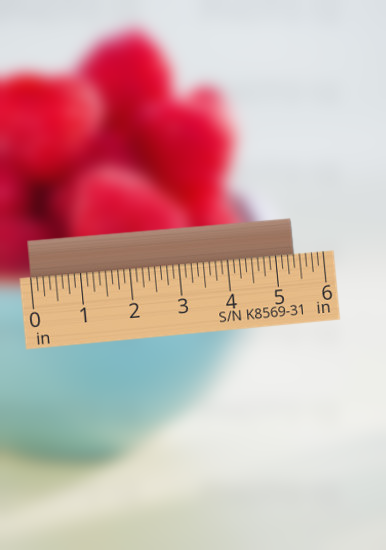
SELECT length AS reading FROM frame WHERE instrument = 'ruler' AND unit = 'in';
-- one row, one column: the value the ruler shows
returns 5.375 in
